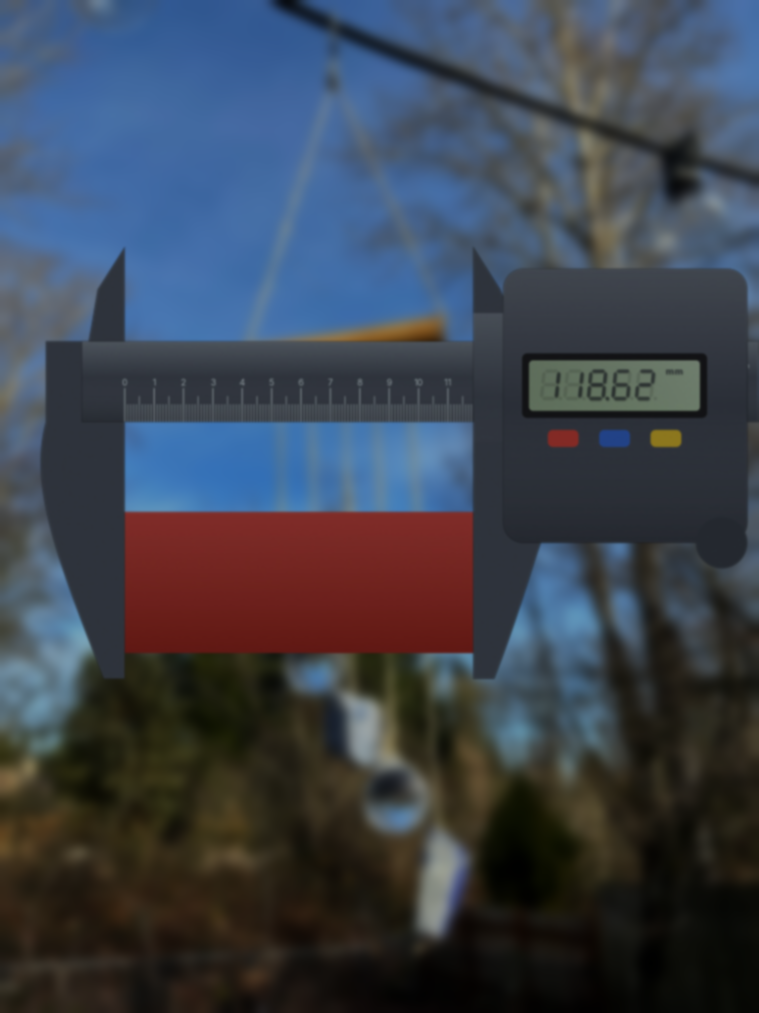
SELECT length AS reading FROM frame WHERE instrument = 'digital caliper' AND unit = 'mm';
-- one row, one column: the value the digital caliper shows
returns 118.62 mm
